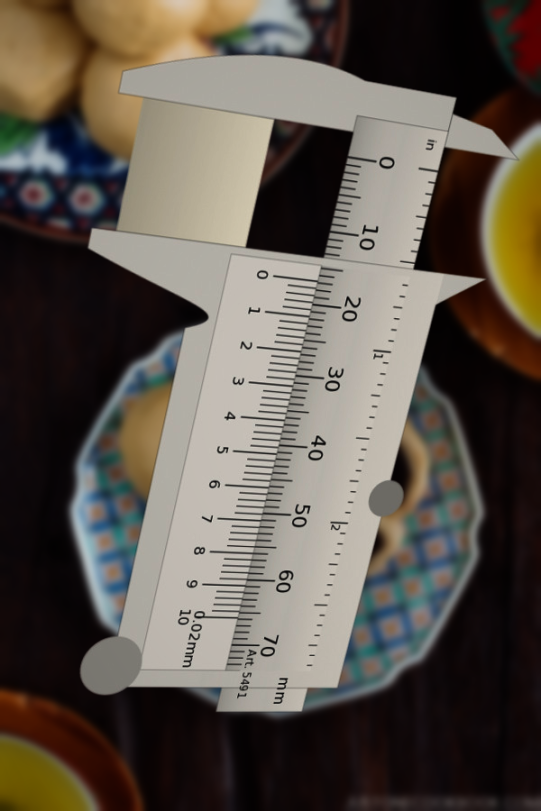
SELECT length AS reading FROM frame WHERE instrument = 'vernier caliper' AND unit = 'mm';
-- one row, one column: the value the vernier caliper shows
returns 16.8 mm
